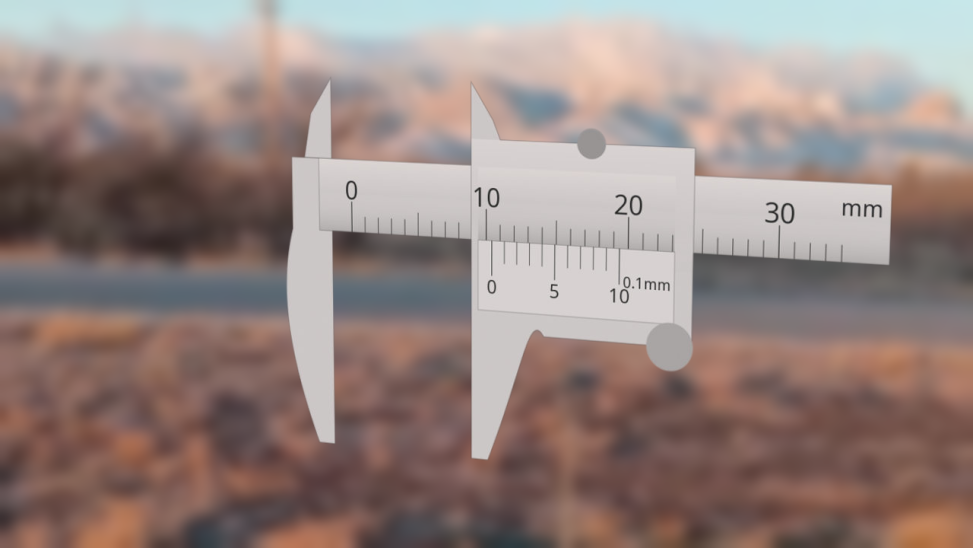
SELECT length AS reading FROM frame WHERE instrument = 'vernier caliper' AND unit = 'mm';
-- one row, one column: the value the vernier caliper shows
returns 10.4 mm
